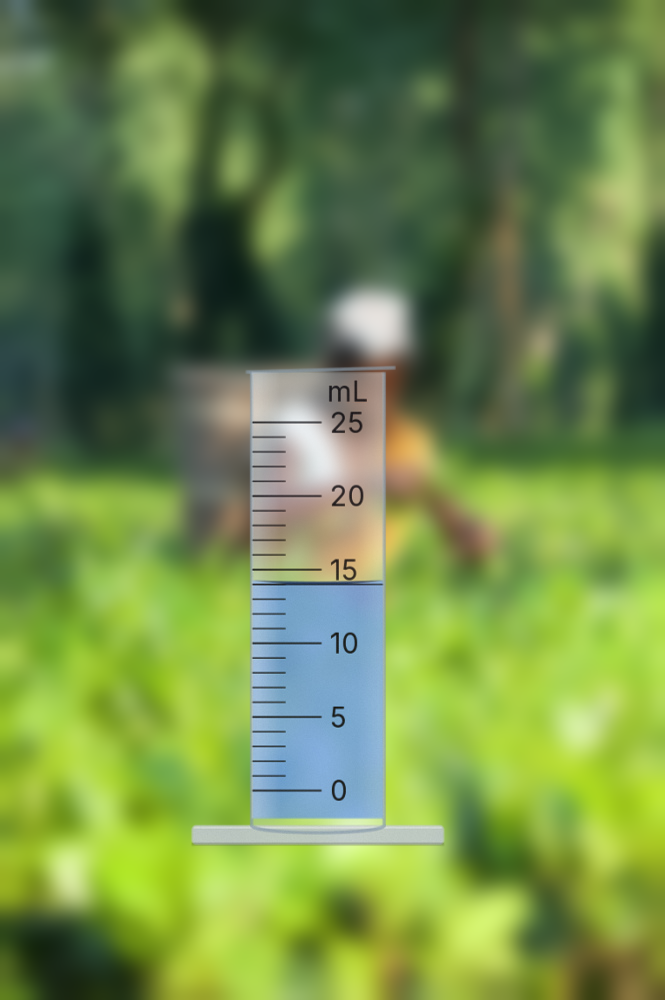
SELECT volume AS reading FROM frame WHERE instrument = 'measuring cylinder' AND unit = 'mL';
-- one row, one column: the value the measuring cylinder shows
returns 14 mL
